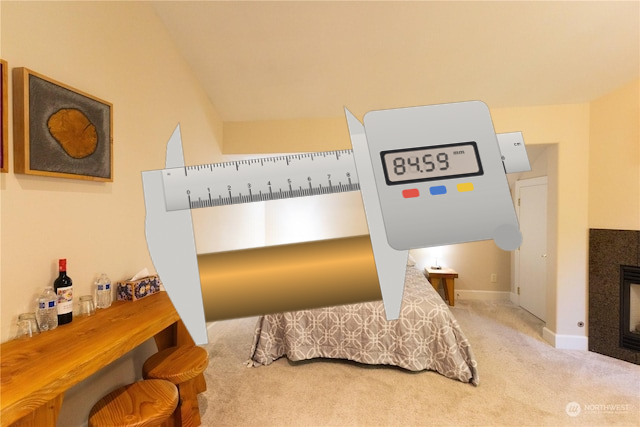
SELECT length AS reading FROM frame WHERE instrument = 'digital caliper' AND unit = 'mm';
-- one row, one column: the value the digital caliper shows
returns 84.59 mm
